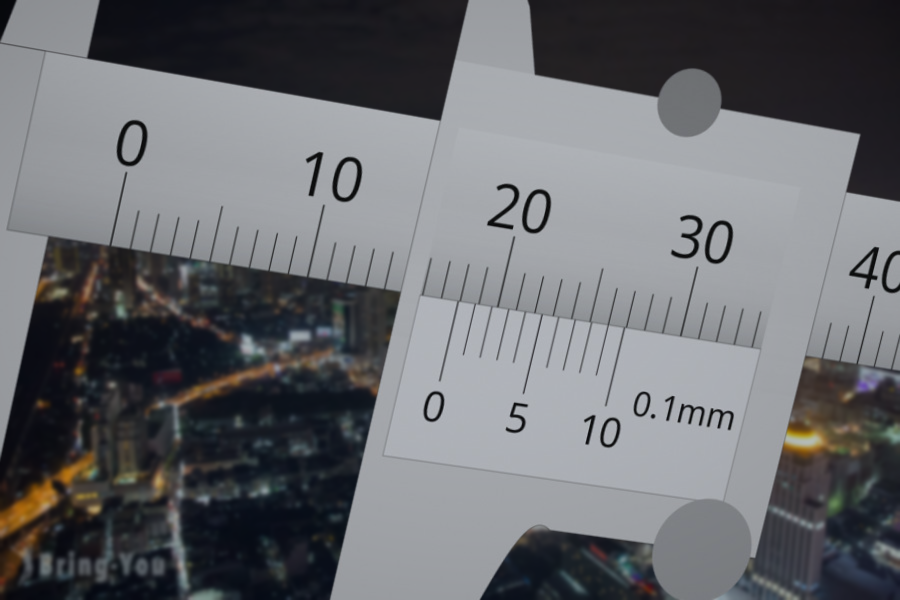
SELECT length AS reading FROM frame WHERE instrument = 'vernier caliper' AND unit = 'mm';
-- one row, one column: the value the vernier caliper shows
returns 17.9 mm
